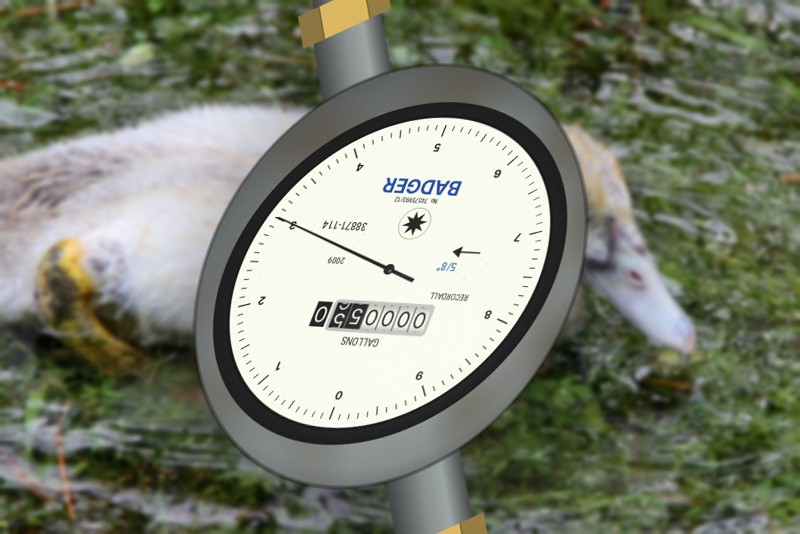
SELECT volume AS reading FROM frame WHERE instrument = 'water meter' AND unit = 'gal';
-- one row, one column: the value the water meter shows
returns 553.0 gal
